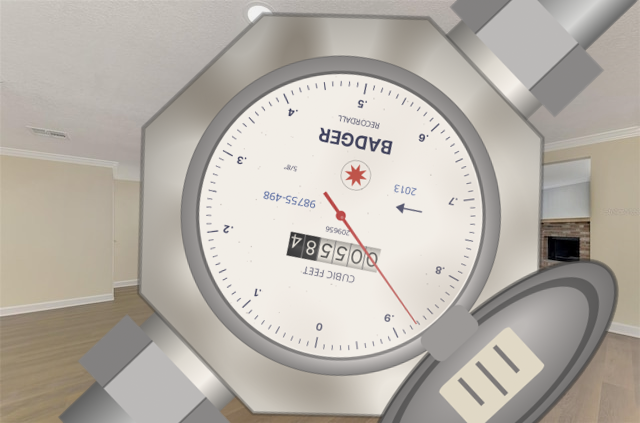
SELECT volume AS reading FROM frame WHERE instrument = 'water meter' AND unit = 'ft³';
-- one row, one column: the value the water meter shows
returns 5583.87 ft³
